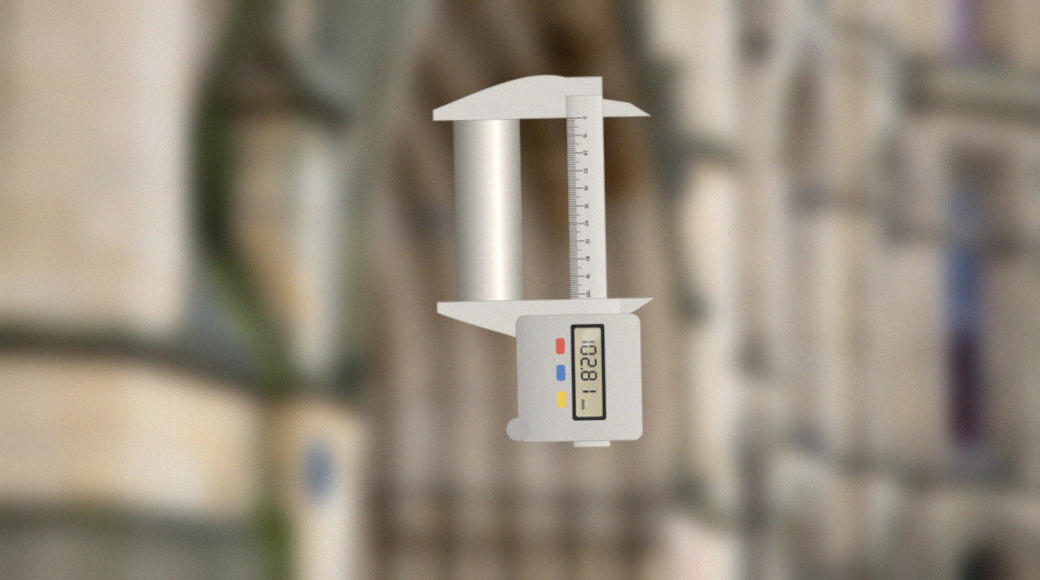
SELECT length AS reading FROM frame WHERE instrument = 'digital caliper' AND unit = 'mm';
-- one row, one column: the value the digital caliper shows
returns 102.81 mm
